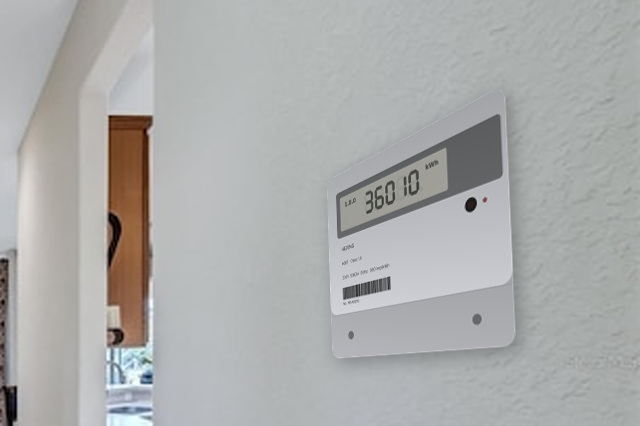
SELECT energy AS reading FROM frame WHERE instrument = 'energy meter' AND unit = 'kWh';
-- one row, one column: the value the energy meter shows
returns 36010 kWh
